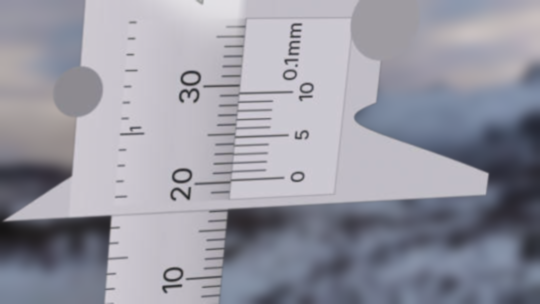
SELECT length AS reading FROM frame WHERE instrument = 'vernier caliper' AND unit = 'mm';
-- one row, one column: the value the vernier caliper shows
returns 20.2 mm
